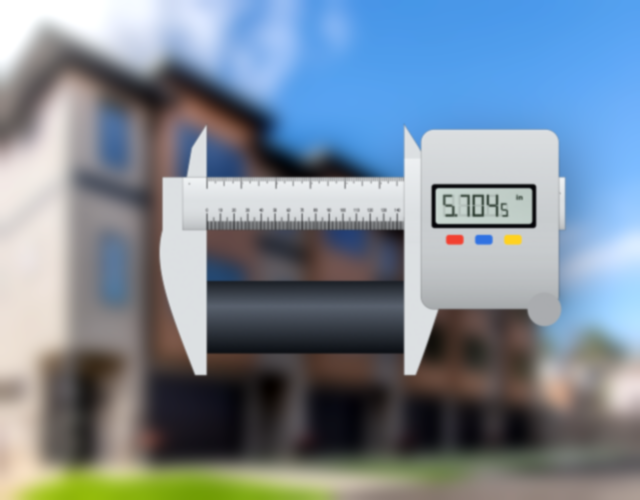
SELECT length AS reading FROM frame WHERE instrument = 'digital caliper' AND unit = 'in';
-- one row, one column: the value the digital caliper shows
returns 5.7045 in
